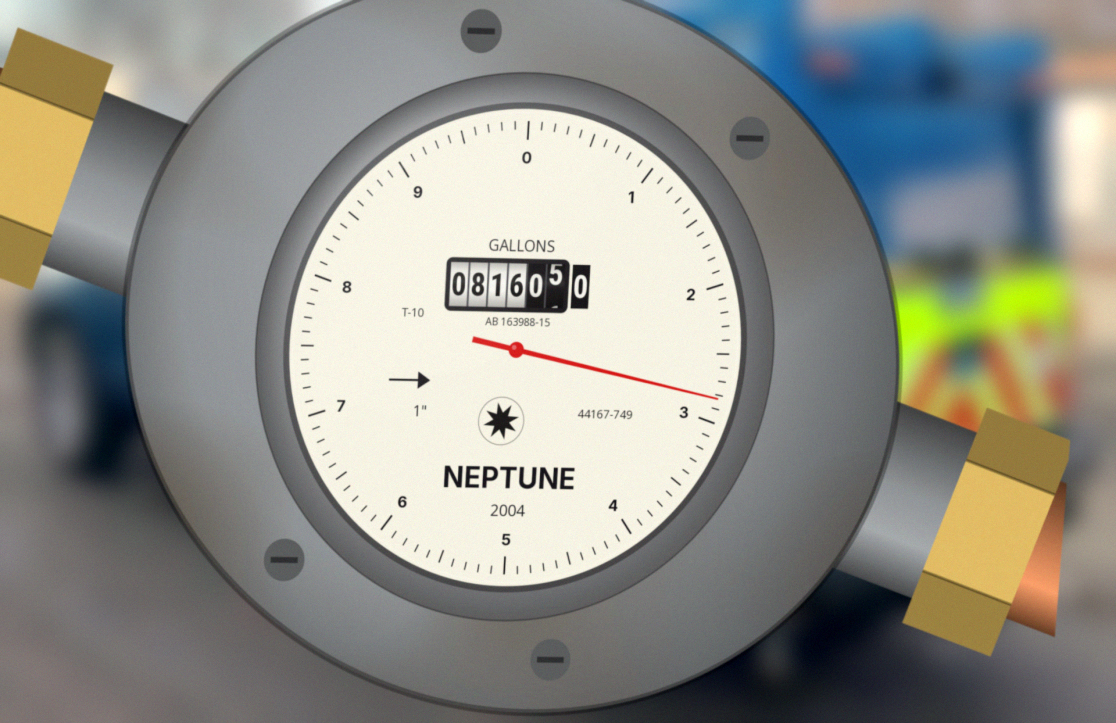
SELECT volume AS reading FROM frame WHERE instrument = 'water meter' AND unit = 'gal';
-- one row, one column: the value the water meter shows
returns 816052.8 gal
